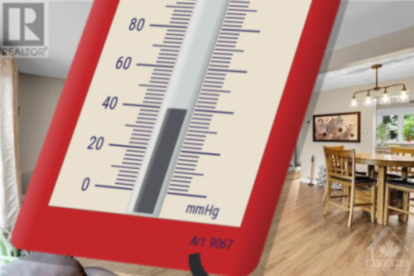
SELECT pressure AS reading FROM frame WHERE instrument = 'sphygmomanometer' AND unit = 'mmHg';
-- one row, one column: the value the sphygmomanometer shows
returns 40 mmHg
